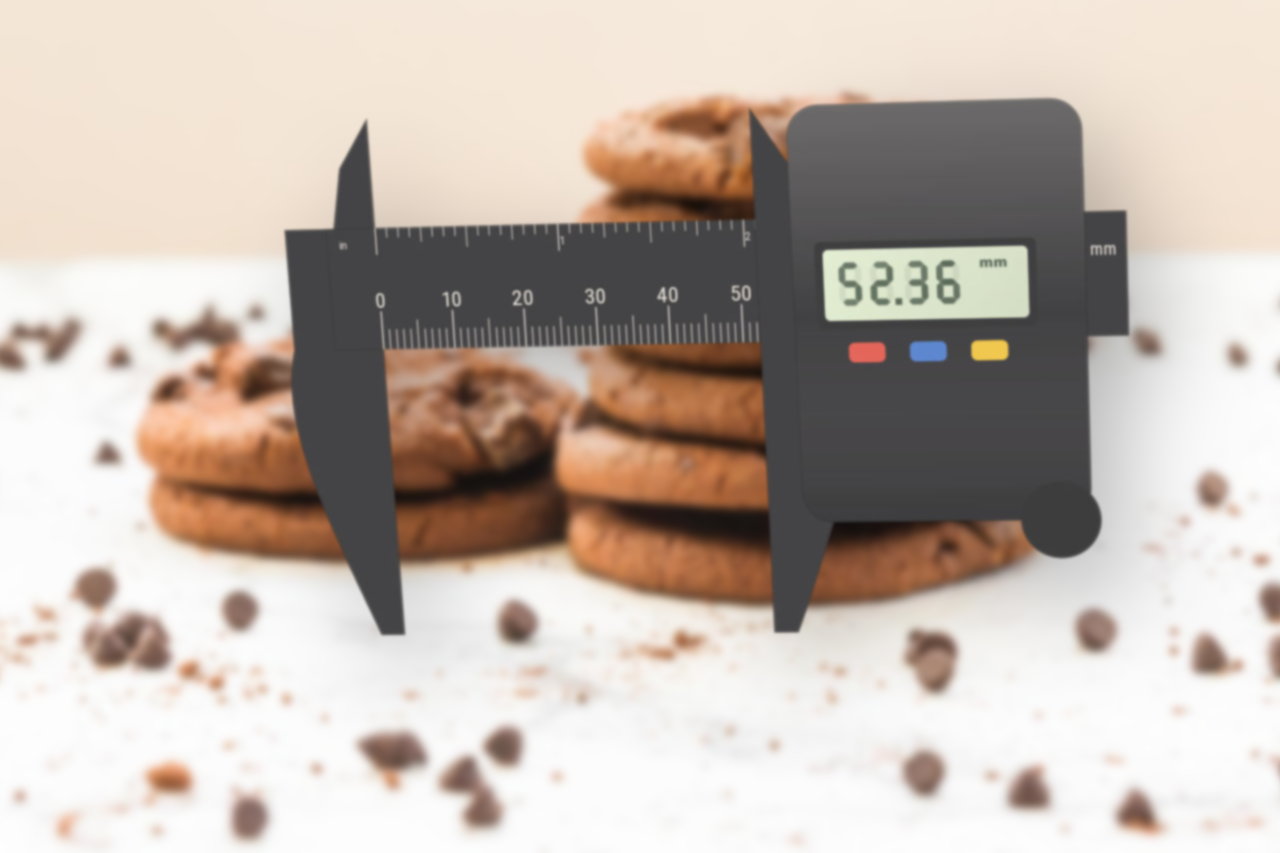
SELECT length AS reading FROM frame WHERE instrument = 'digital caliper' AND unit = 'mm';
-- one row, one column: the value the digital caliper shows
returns 52.36 mm
